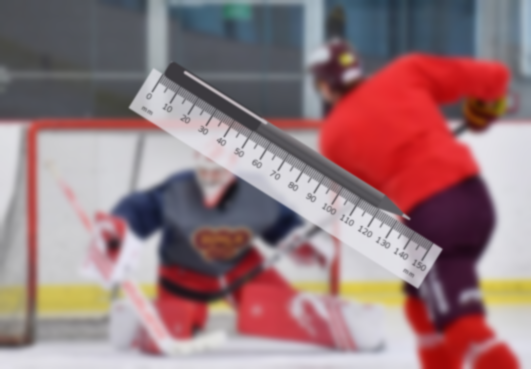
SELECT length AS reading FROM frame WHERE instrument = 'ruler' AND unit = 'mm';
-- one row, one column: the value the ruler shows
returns 135 mm
